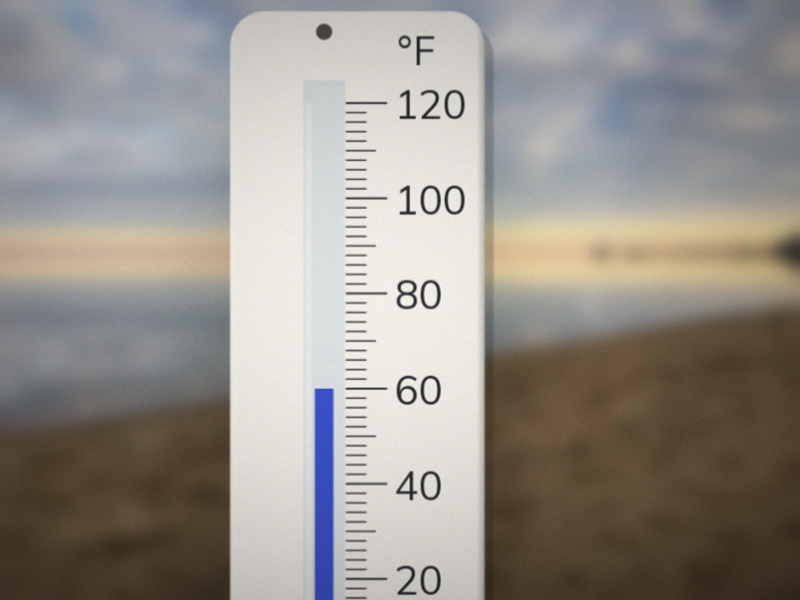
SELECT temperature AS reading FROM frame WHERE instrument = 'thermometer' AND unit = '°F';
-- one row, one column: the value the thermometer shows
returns 60 °F
